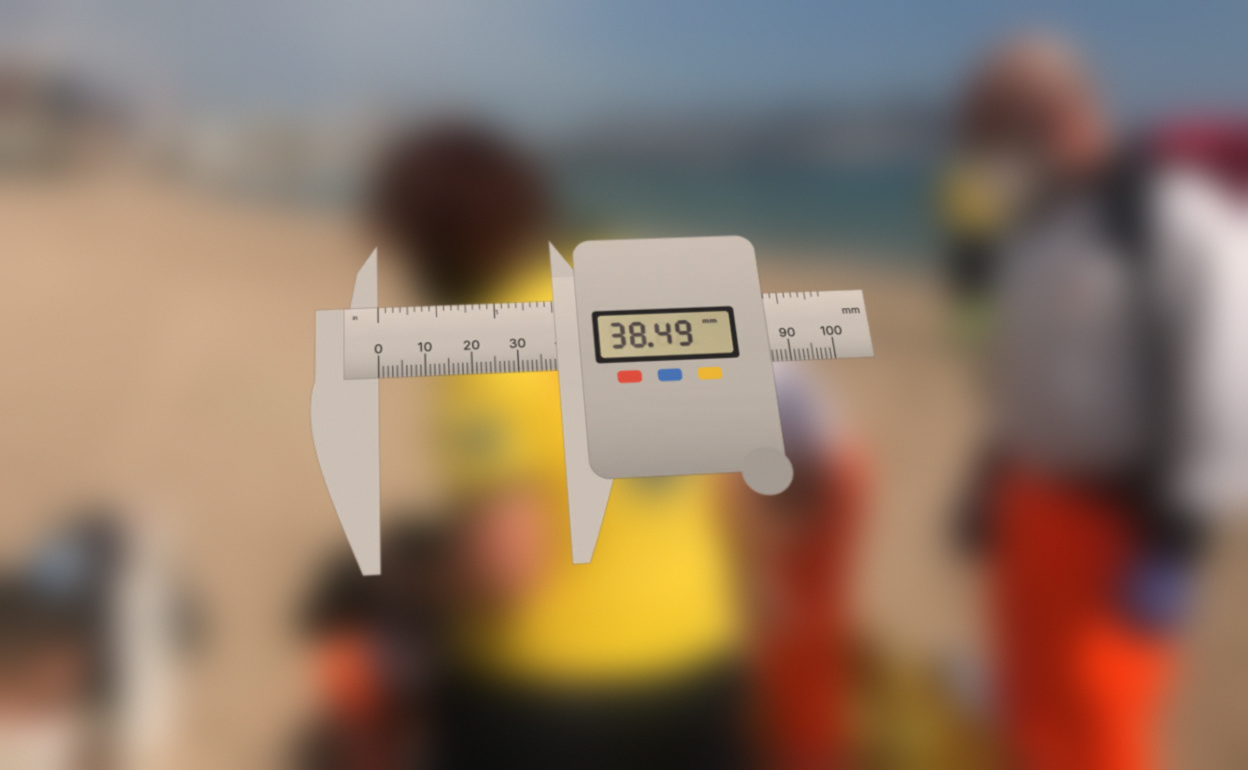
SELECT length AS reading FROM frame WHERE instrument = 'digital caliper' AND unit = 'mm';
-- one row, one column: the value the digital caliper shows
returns 38.49 mm
